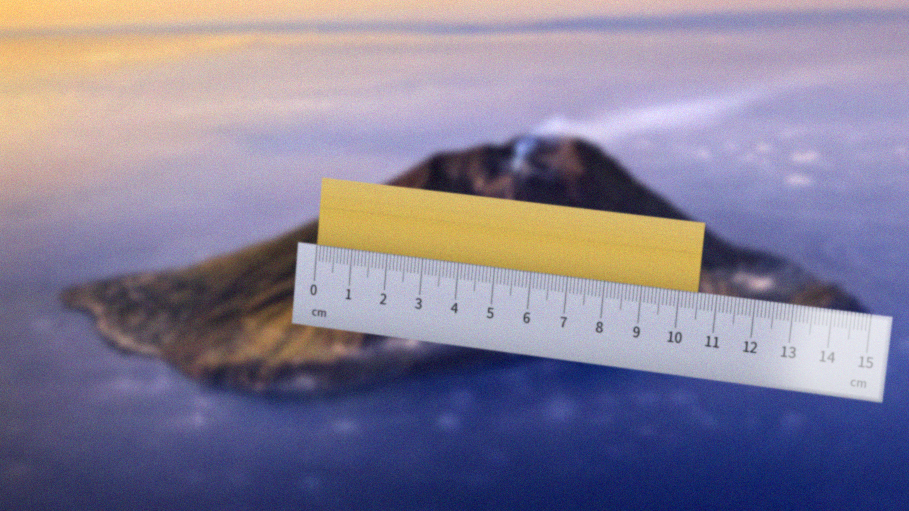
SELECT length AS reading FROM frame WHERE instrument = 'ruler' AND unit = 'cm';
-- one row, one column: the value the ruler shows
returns 10.5 cm
